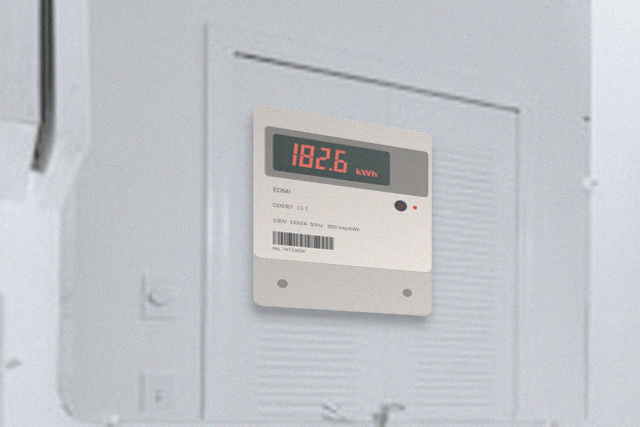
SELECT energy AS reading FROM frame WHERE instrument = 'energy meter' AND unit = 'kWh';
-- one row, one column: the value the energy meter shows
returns 182.6 kWh
